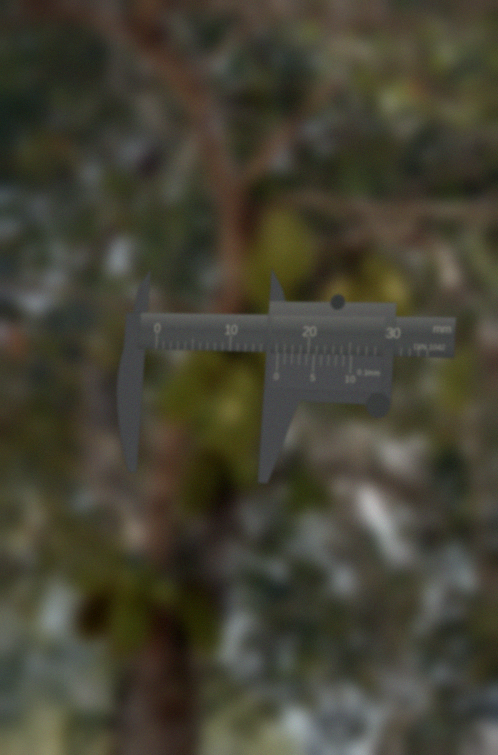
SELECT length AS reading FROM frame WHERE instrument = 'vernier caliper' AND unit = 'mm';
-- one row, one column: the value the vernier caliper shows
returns 16.2 mm
